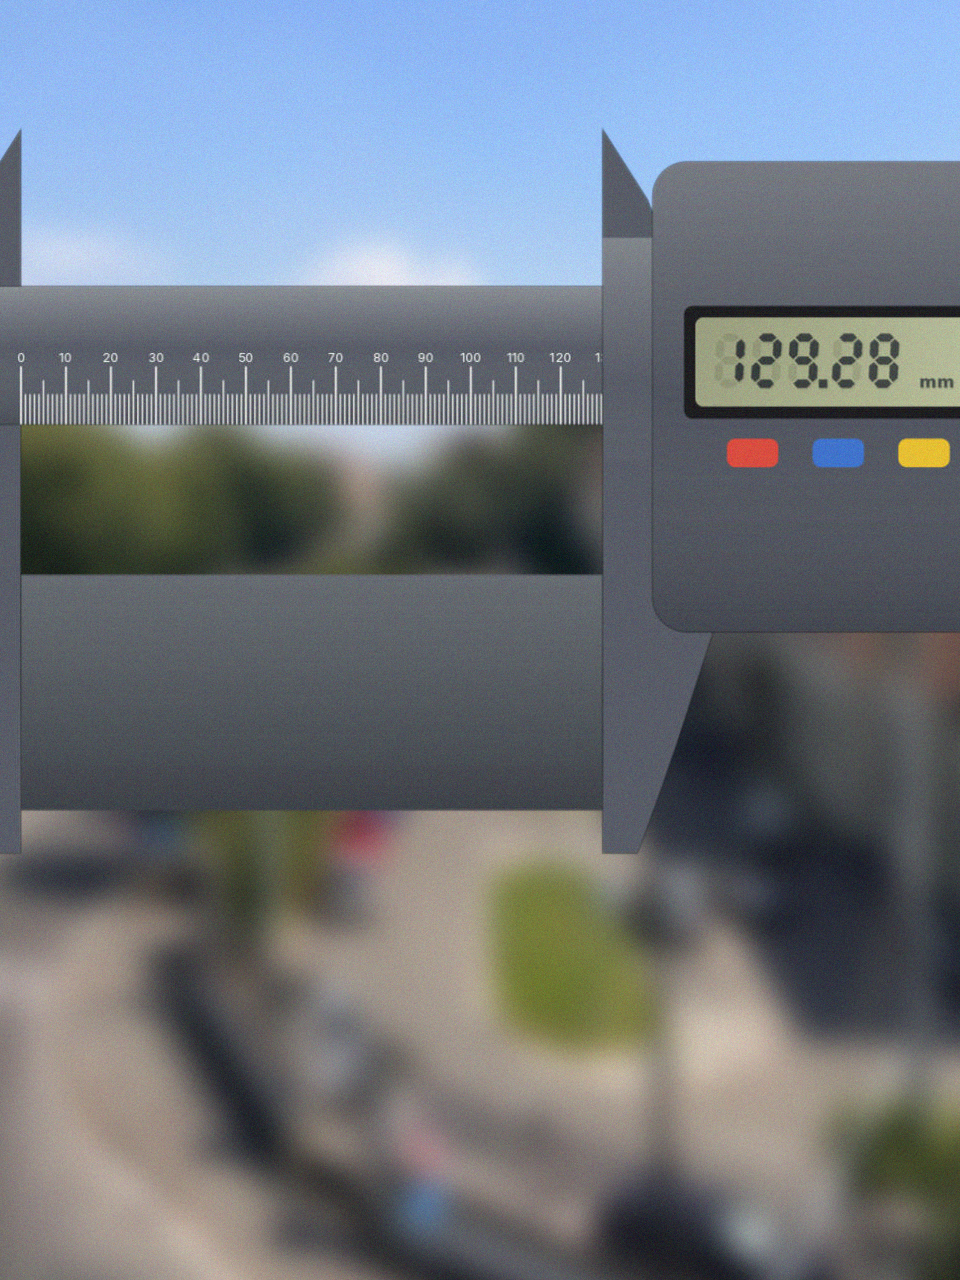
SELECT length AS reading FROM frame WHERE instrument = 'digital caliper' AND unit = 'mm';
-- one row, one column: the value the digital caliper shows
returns 129.28 mm
